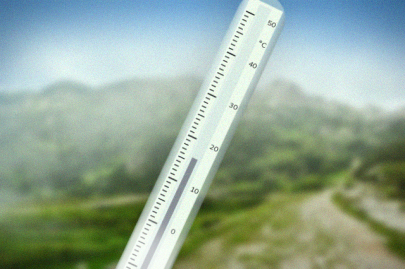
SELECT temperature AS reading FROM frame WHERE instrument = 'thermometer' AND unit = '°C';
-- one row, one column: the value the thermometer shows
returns 16 °C
